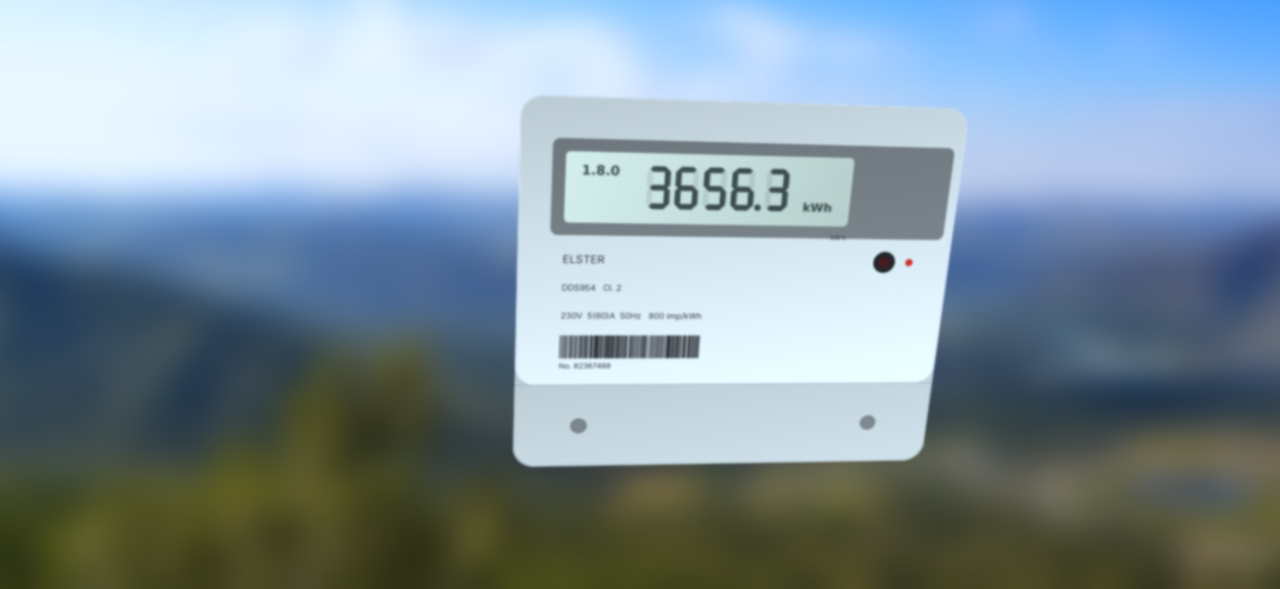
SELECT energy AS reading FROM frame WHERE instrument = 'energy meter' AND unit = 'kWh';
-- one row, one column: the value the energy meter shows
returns 3656.3 kWh
